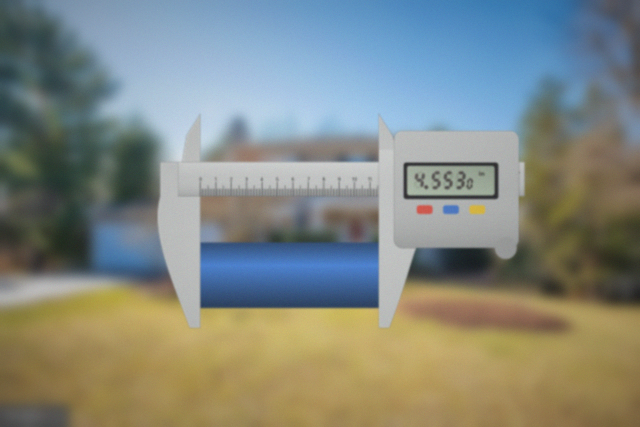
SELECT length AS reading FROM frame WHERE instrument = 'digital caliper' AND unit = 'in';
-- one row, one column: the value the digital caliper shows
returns 4.5530 in
